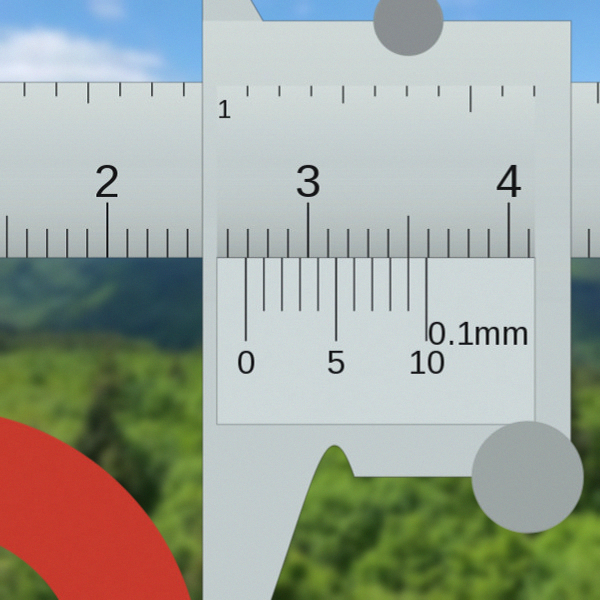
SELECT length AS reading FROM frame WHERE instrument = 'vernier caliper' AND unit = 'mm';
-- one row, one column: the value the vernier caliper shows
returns 26.9 mm
